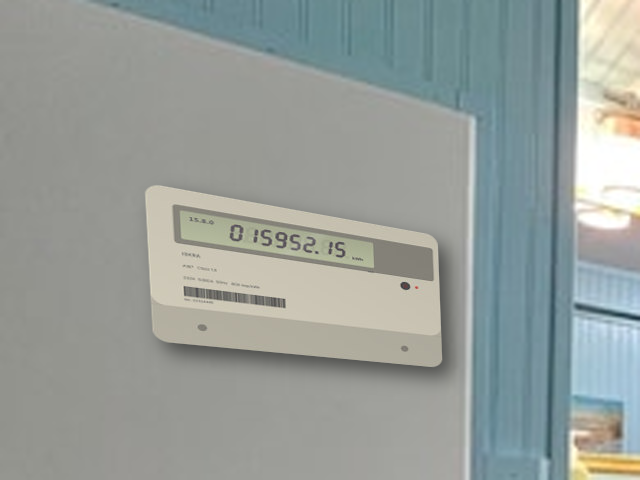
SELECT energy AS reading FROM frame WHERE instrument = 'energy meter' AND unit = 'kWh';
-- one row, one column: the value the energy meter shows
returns 15952.15 kWh
